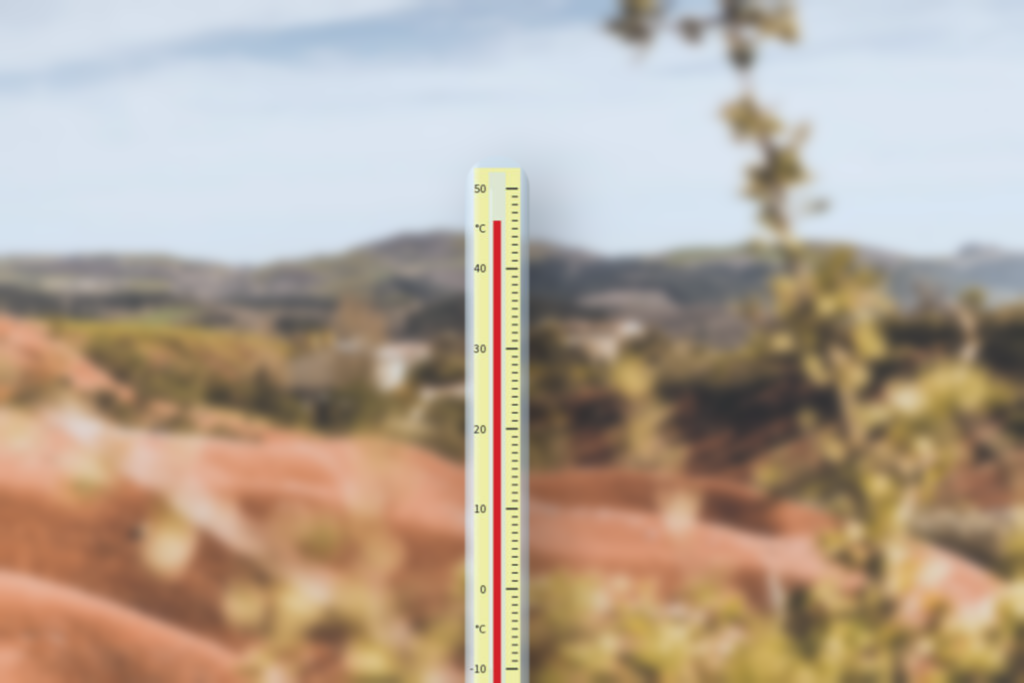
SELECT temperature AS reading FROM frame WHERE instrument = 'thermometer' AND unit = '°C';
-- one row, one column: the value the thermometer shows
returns 46 °C
